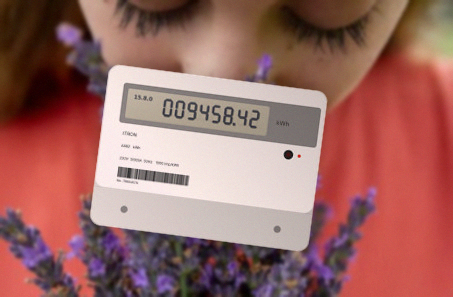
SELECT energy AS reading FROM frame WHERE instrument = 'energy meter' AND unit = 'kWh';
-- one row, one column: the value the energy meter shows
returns 9458.42 kWh
